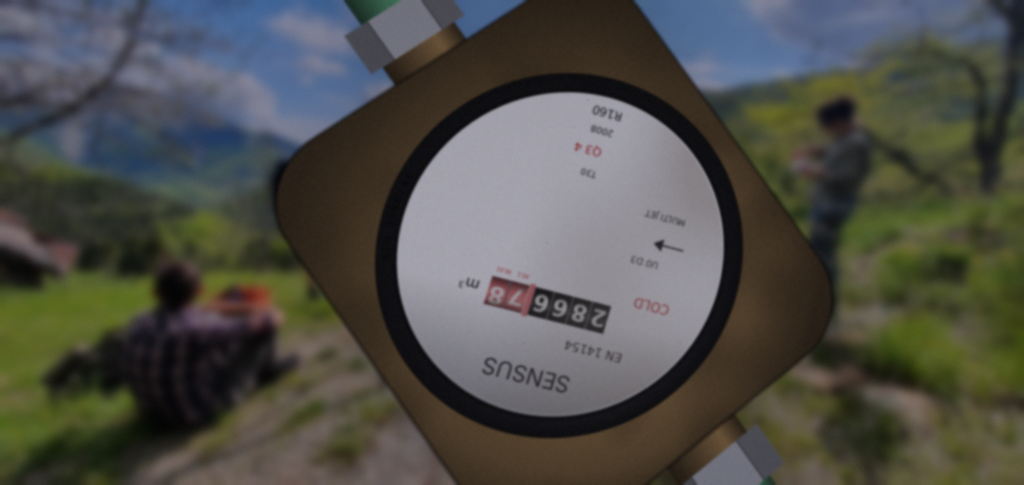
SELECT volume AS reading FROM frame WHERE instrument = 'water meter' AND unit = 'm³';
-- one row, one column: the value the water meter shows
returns 2866.78 m³
